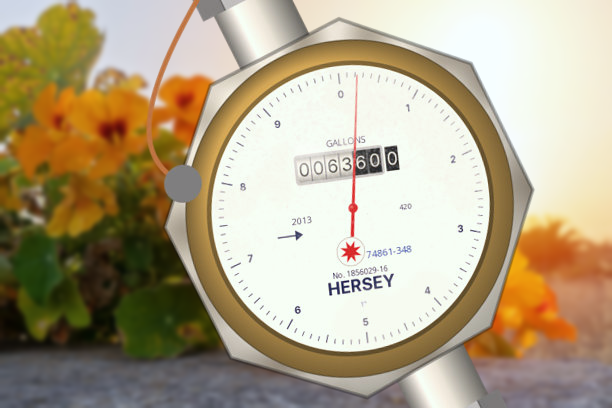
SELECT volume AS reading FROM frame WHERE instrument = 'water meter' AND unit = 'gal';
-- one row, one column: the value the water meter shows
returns 63600.2 gal
